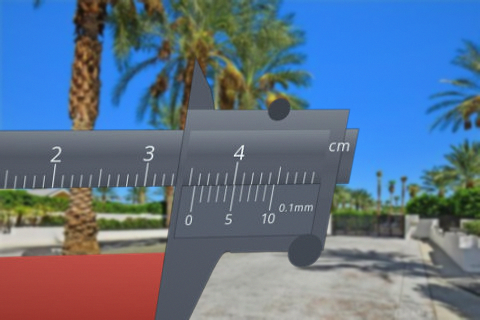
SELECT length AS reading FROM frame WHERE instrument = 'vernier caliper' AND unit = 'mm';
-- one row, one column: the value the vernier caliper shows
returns 35.6 mm
